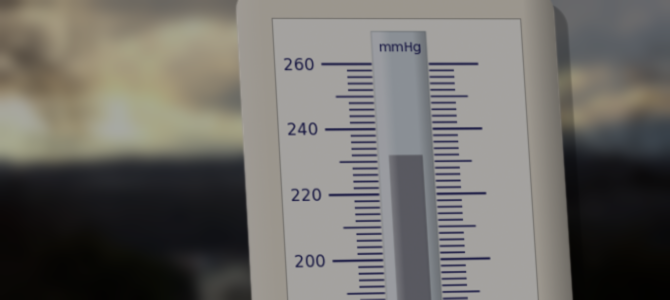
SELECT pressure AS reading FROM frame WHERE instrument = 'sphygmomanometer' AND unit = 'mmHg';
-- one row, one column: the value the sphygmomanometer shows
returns 232 mmHg
